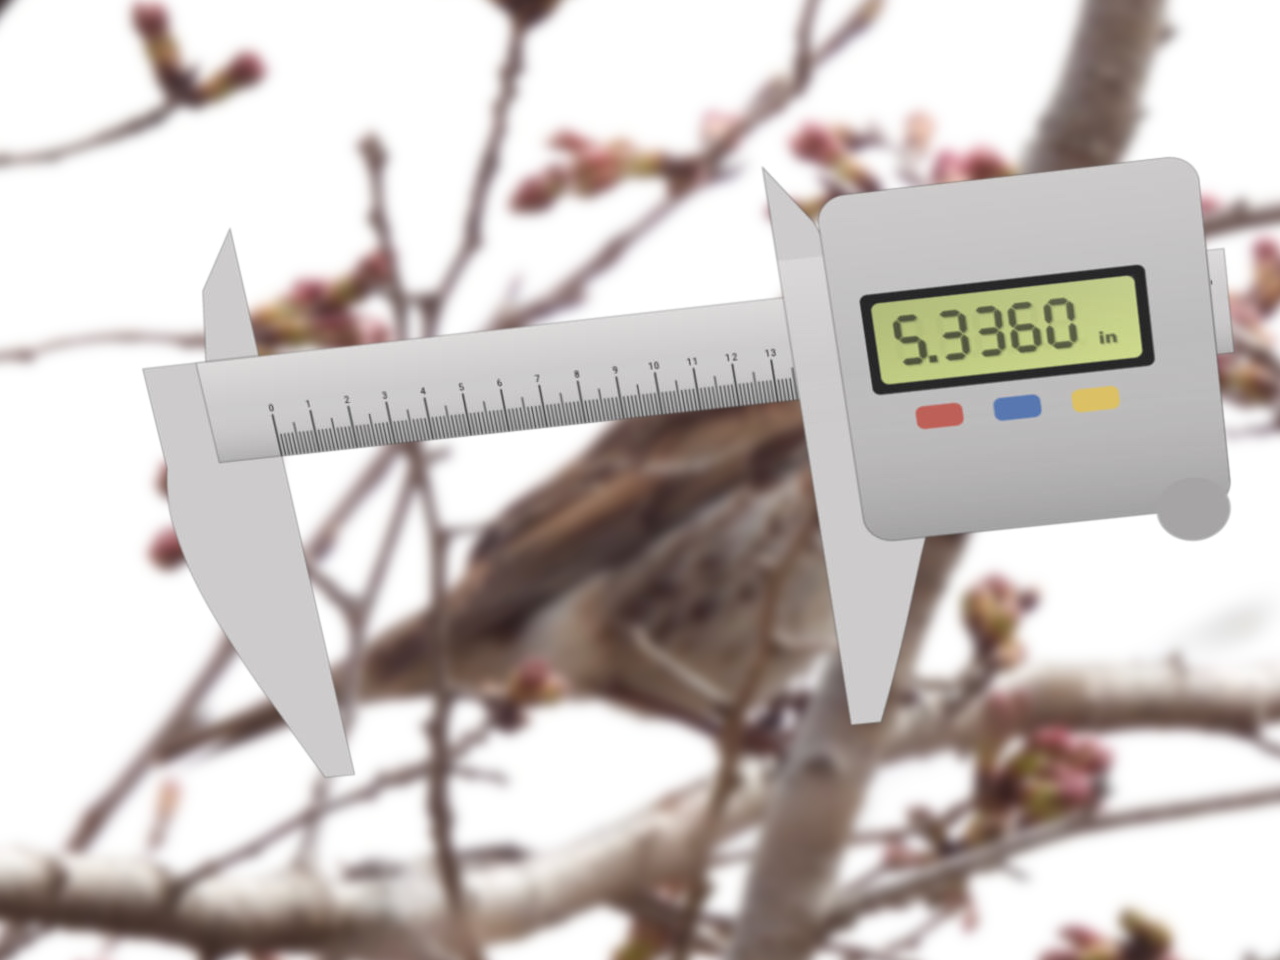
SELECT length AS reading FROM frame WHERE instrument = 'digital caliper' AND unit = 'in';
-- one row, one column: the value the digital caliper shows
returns 5.3360 in
